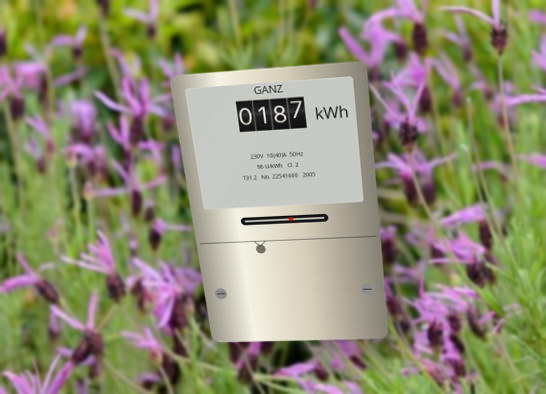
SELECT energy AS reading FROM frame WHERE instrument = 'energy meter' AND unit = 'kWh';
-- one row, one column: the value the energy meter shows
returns 187 kWh
